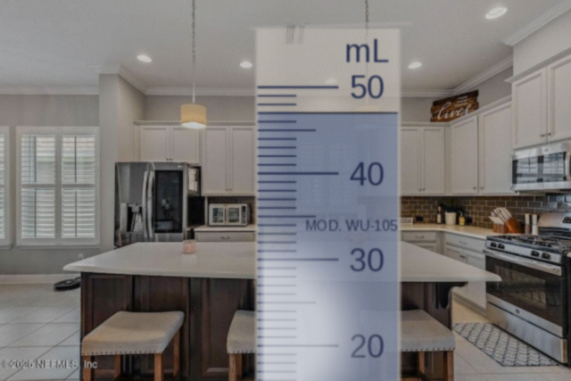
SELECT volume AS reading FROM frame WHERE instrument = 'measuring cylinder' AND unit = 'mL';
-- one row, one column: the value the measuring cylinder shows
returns 47 mL
